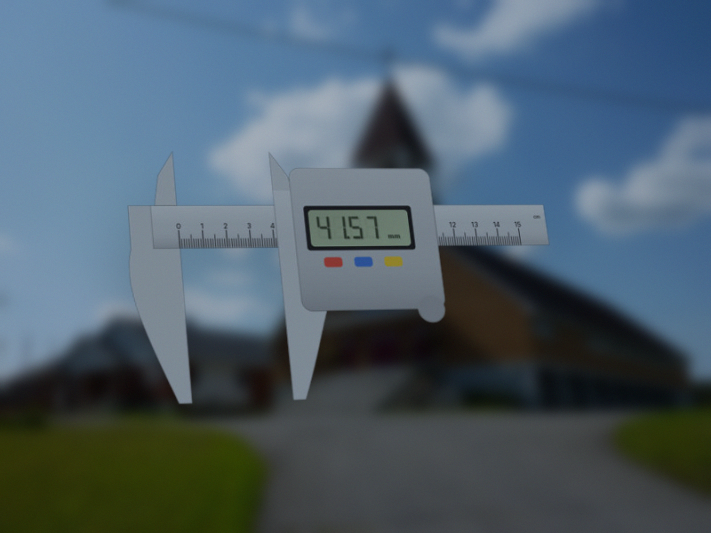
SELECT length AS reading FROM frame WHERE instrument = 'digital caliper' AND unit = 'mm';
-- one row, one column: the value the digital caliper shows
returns 41.57 mm
